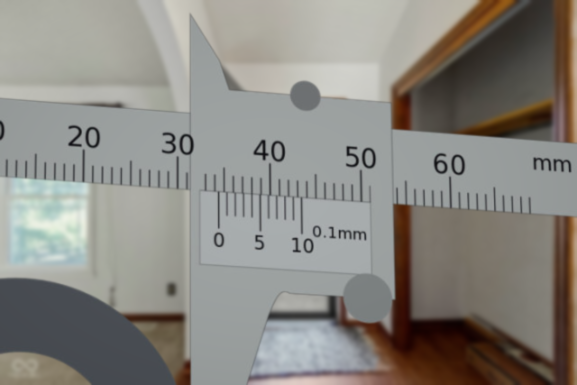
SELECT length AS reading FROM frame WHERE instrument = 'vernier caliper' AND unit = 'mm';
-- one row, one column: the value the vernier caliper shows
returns 34.4 mm
